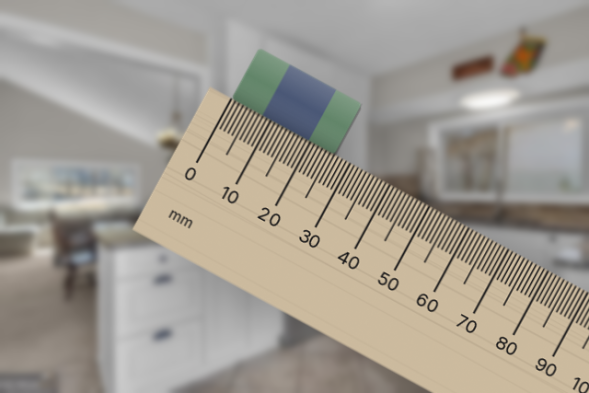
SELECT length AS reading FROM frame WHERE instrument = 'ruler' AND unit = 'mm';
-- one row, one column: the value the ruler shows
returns 26 mm
